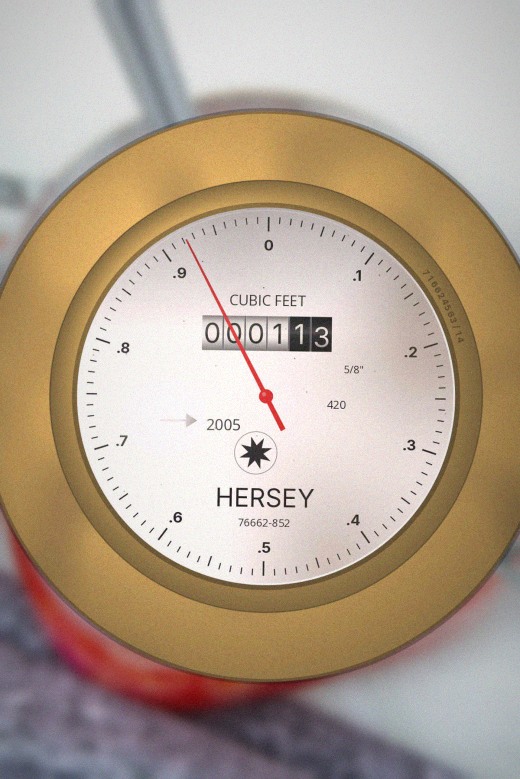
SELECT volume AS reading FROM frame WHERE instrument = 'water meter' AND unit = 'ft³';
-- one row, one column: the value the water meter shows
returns 112.92 ft³
